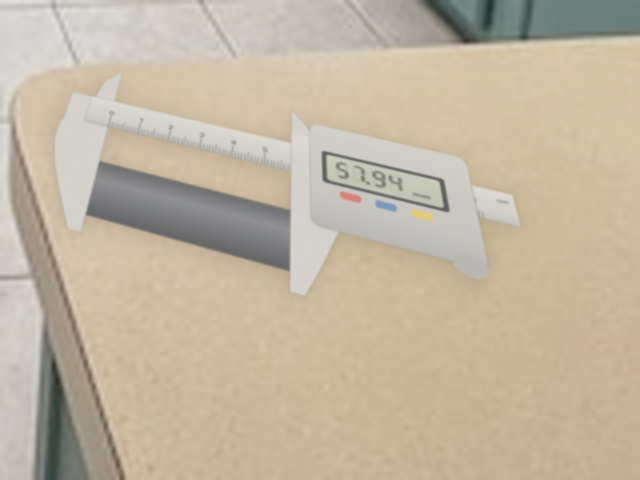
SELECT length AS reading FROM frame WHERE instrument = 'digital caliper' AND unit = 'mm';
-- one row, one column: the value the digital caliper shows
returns 57.94 mm
